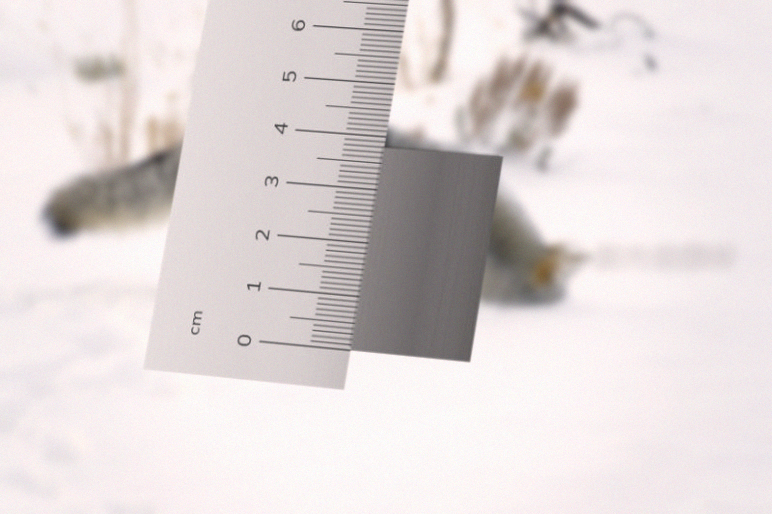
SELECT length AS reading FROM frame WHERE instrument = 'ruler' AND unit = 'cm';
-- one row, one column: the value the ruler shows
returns 3.8 cm
